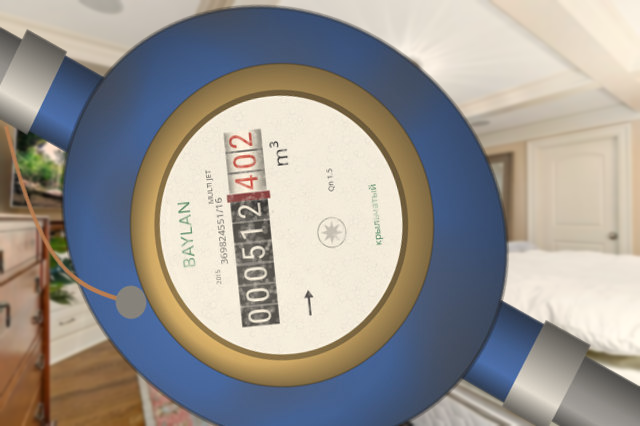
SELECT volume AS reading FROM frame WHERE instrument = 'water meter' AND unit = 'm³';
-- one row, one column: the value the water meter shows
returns 512.402 m³
